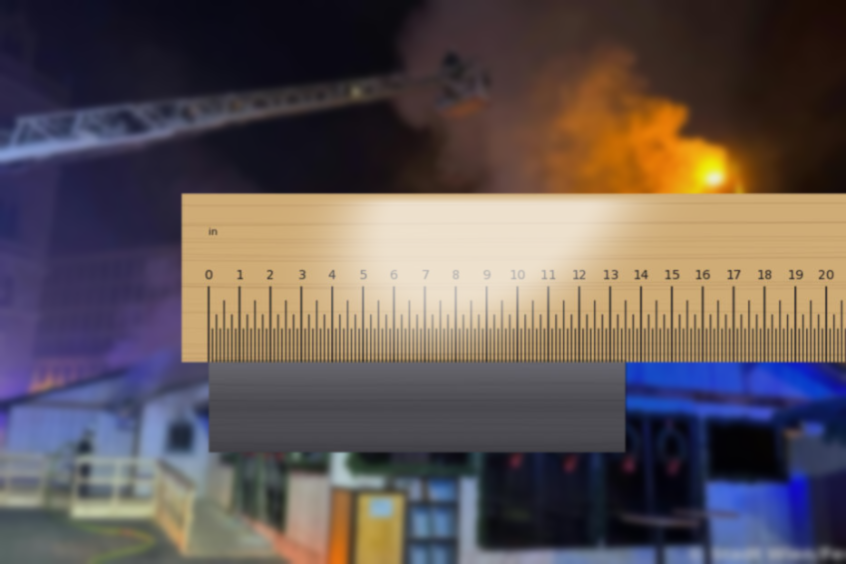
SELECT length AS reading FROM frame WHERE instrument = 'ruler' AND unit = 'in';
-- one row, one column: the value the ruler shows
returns 13.5 in
